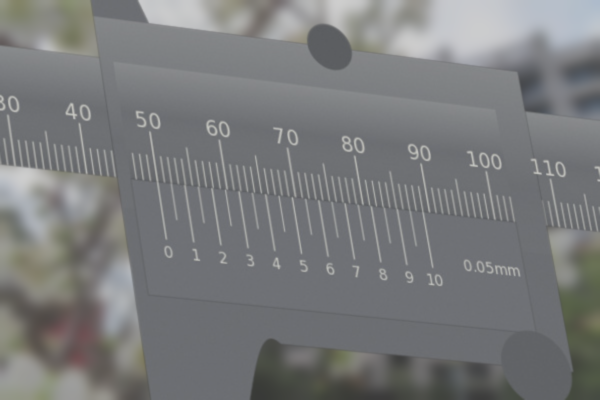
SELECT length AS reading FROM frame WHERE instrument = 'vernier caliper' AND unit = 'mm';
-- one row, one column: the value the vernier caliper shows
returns 50.0 mm
